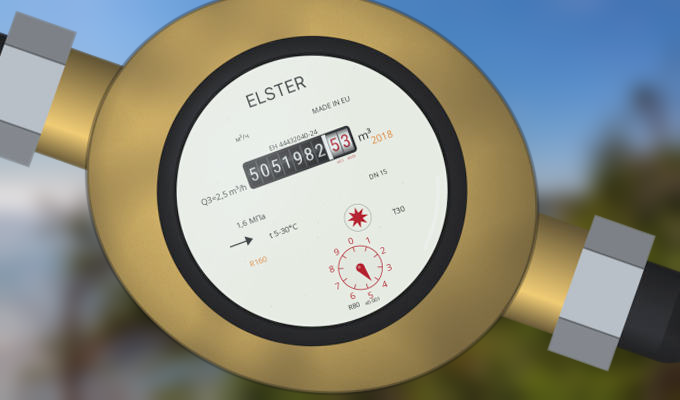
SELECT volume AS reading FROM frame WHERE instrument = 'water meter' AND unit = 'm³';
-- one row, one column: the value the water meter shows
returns 5051982.534 m³
